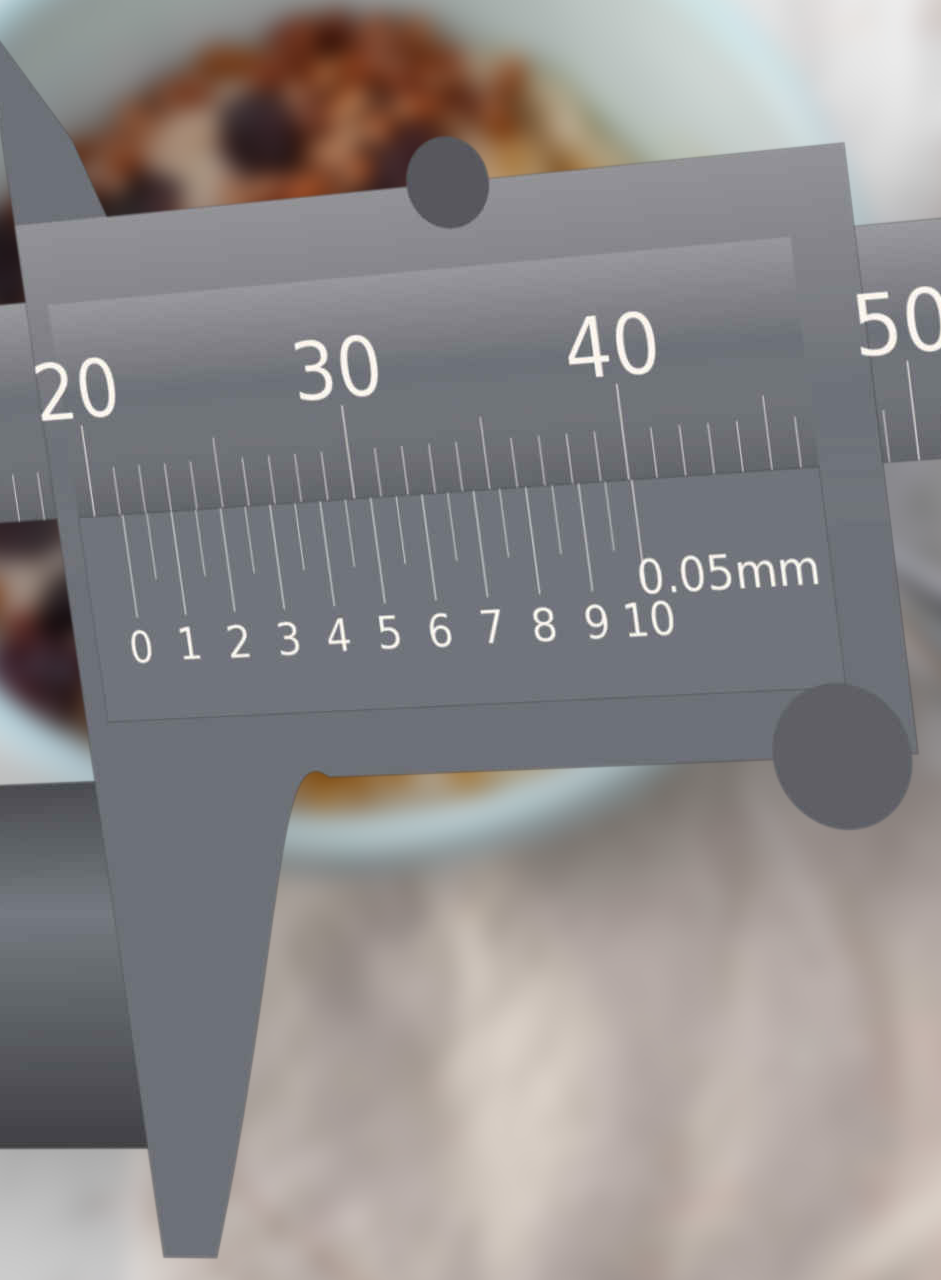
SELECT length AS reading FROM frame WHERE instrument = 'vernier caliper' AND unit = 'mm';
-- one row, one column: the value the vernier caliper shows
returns 21.1 mm
